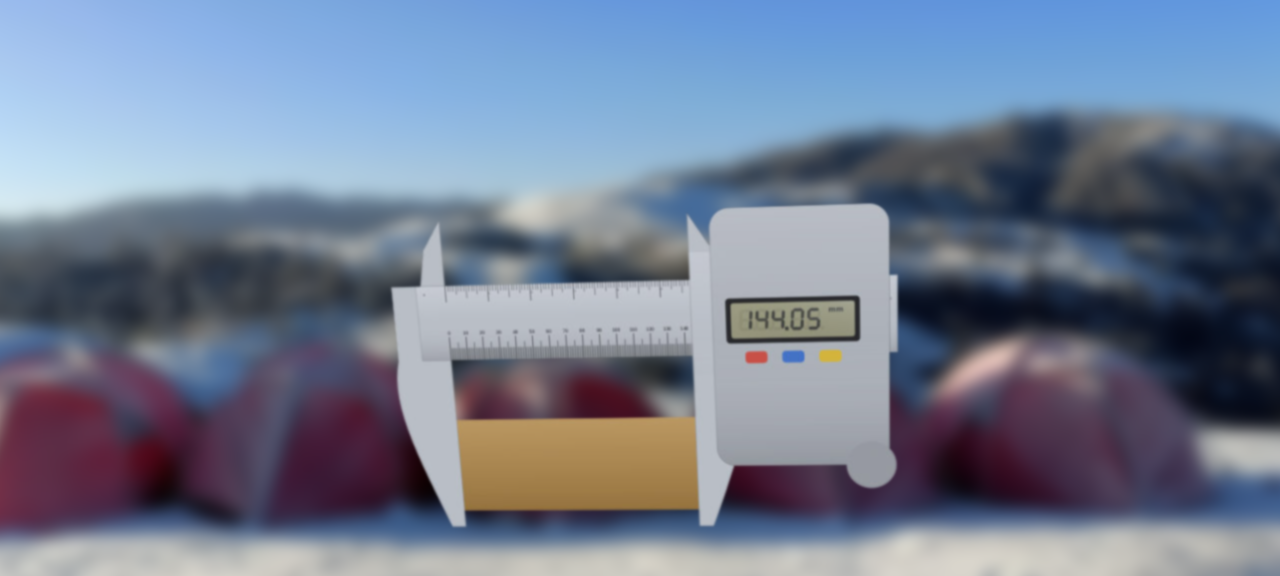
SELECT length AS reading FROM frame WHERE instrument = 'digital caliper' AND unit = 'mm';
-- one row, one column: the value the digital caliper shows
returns 144.05 mm
